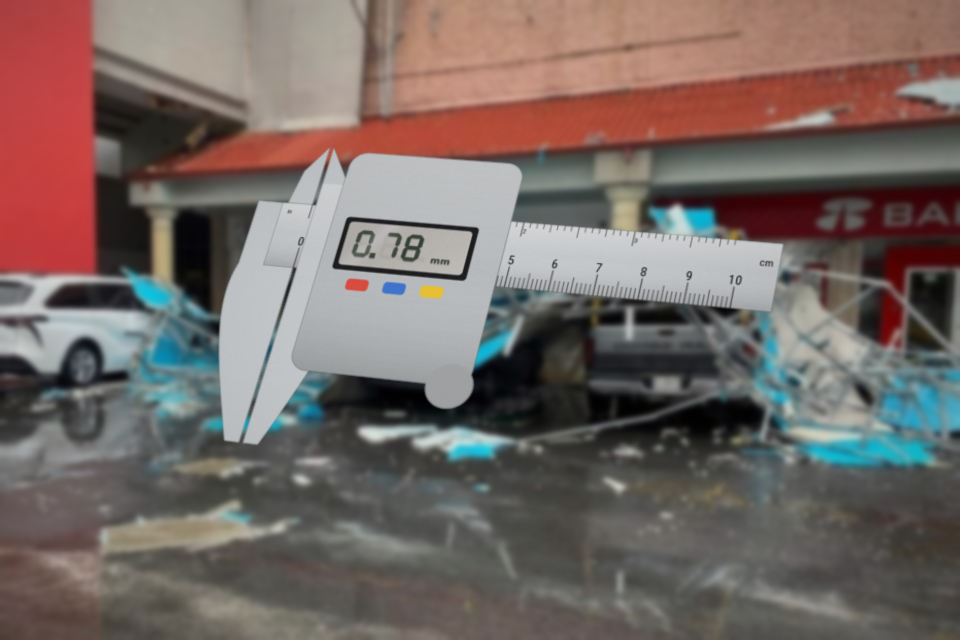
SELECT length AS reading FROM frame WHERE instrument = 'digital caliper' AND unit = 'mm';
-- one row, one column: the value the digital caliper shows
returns 0.78 mm
